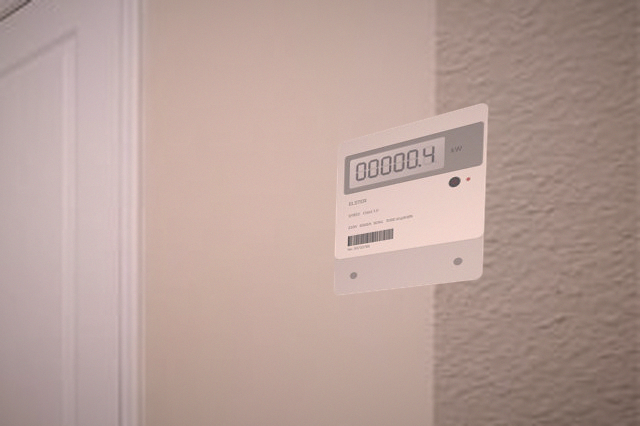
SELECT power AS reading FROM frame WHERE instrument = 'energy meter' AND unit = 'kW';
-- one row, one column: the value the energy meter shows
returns 0.4 kW
